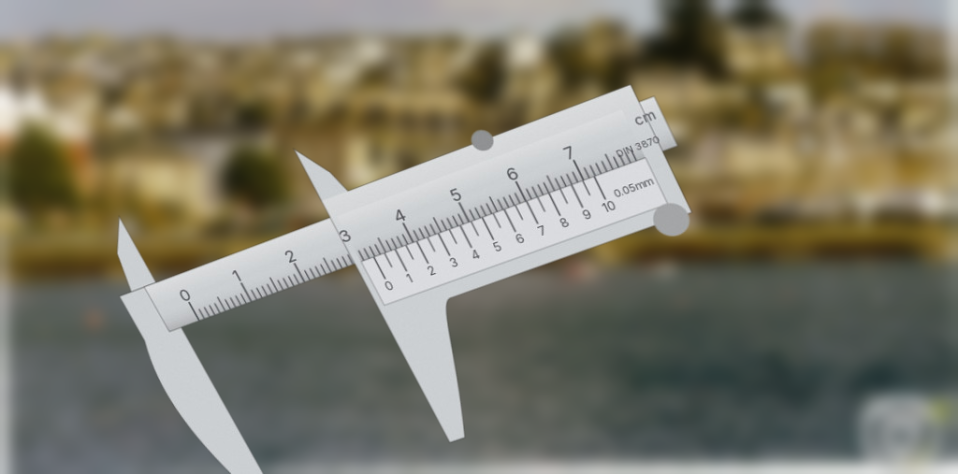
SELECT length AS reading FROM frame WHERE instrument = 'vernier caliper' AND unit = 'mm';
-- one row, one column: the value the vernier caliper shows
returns 32.8 mm
